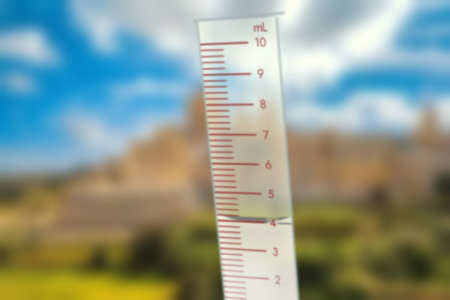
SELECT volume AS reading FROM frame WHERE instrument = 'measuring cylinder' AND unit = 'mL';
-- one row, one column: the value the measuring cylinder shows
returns 4 mL
